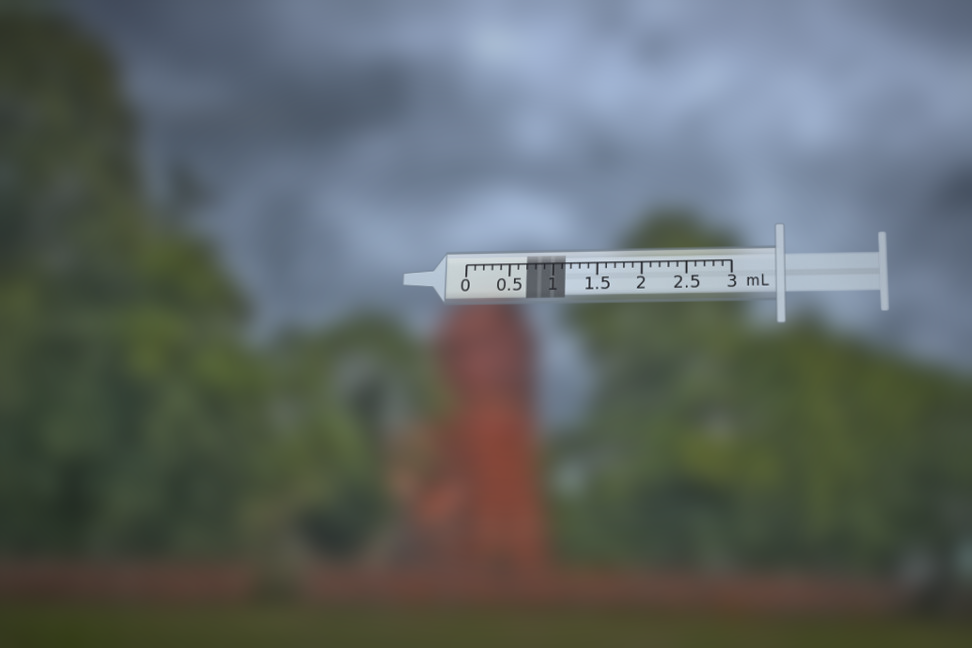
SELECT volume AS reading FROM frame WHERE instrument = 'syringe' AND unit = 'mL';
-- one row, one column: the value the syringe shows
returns 0.7 mL
